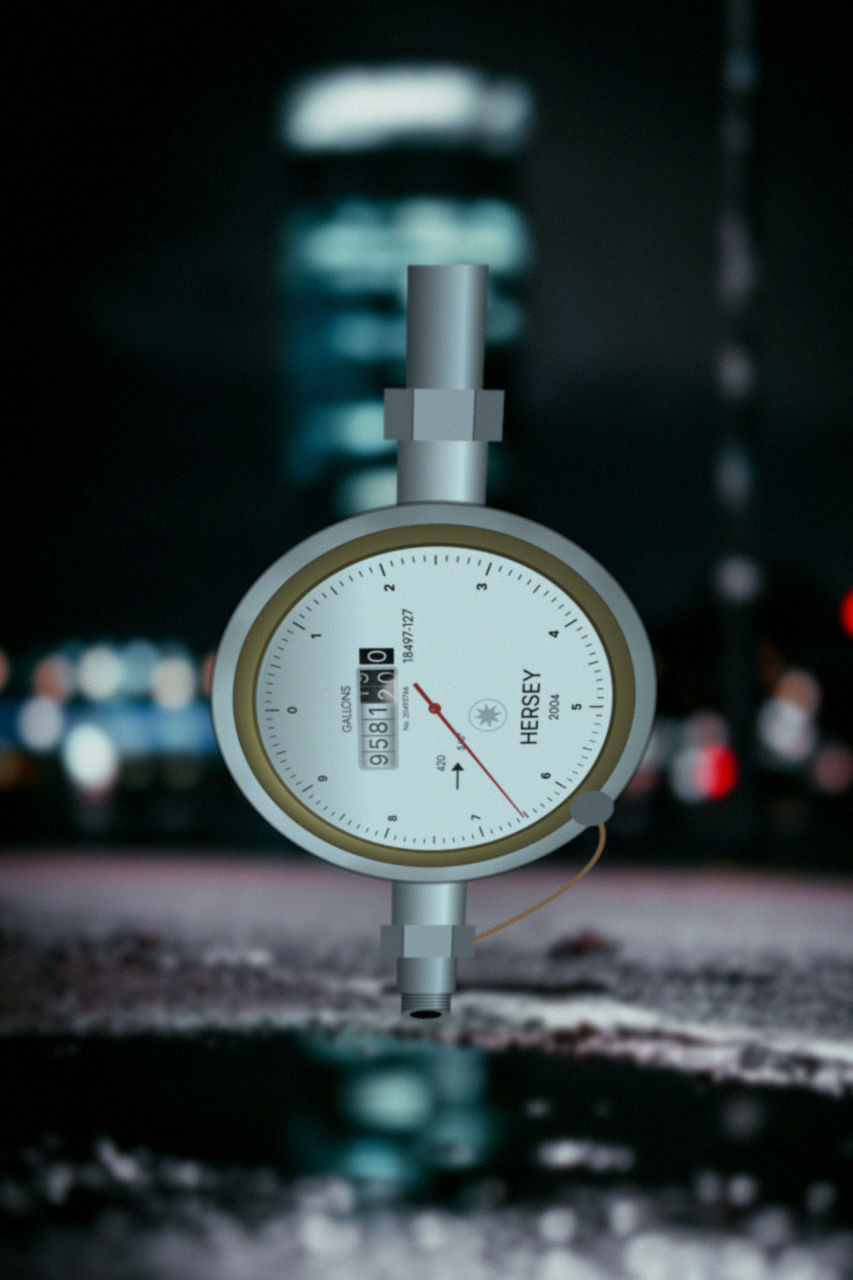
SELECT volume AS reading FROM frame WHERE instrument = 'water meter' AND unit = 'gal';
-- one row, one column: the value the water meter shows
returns 9581196.5 gal
